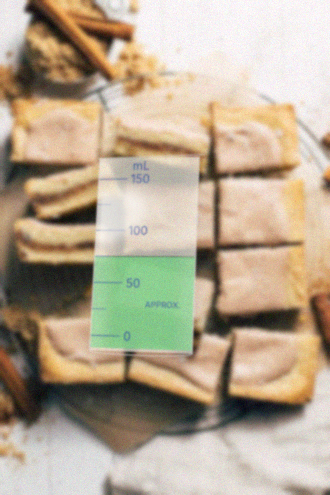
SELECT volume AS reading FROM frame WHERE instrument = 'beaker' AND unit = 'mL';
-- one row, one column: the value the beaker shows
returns 75 mL
